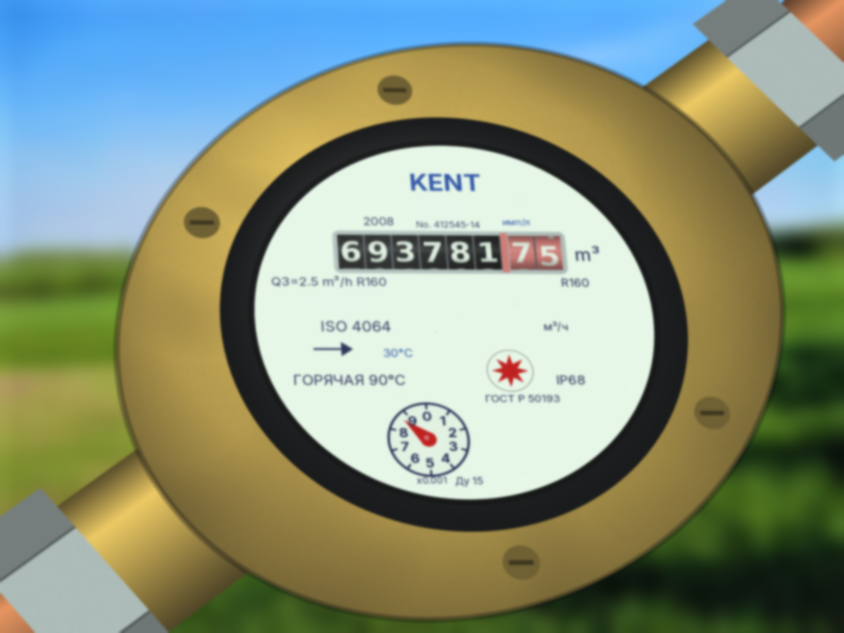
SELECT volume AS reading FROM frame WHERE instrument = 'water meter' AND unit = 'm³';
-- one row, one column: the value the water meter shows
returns 693781.748 m³
